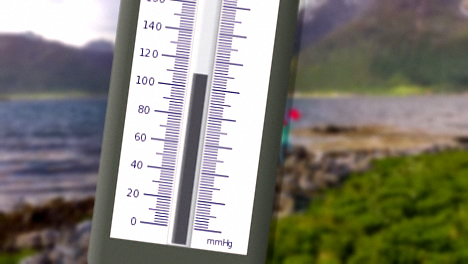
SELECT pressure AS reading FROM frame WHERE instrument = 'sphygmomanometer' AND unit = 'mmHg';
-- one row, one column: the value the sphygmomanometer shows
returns 110 mmHg
